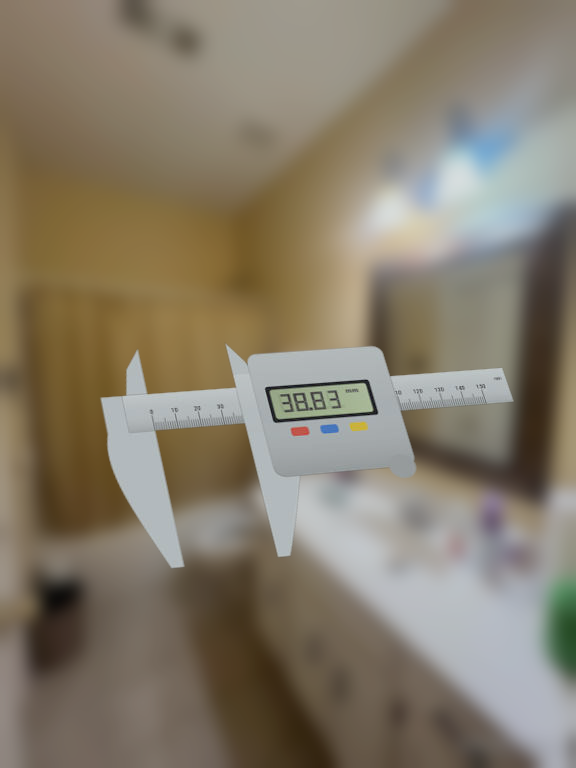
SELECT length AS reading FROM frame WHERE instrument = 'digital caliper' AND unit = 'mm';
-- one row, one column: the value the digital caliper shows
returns 38.83 mm
